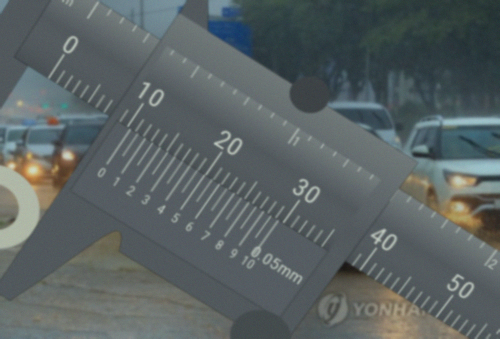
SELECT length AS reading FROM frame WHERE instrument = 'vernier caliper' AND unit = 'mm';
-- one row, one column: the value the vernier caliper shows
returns 10.4 mm
